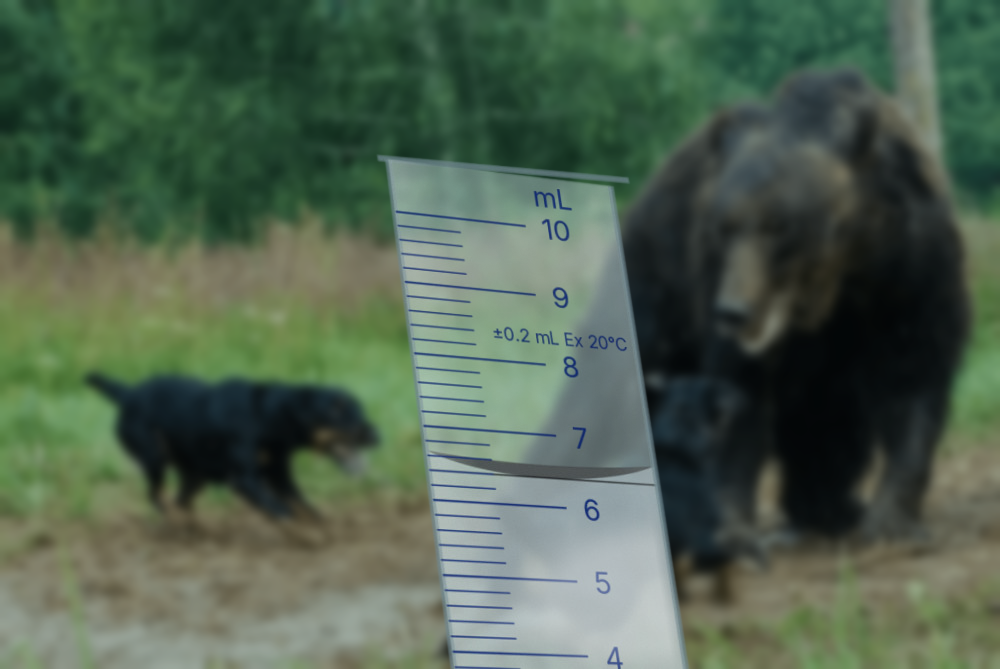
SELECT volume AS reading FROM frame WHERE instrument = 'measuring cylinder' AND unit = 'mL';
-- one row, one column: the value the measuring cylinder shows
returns 6.4 mL
